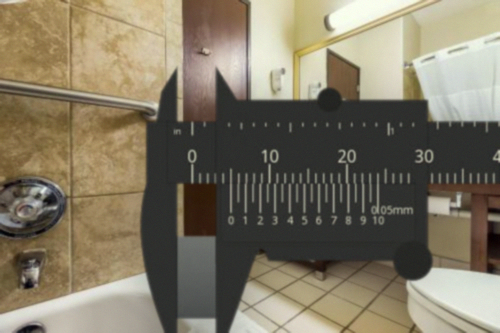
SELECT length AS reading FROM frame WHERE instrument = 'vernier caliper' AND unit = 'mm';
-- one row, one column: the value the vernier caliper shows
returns 5.0 mm
